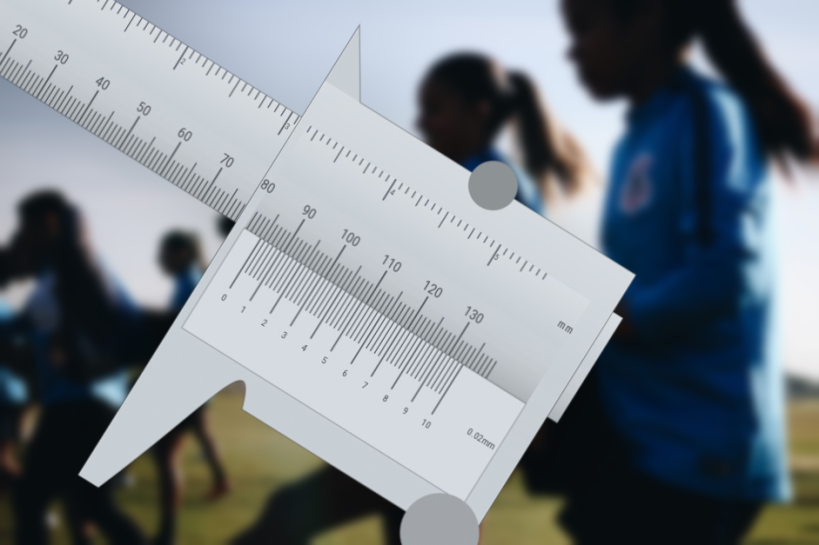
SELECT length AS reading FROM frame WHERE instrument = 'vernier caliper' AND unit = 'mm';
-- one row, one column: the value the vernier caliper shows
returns 84.5 mm
